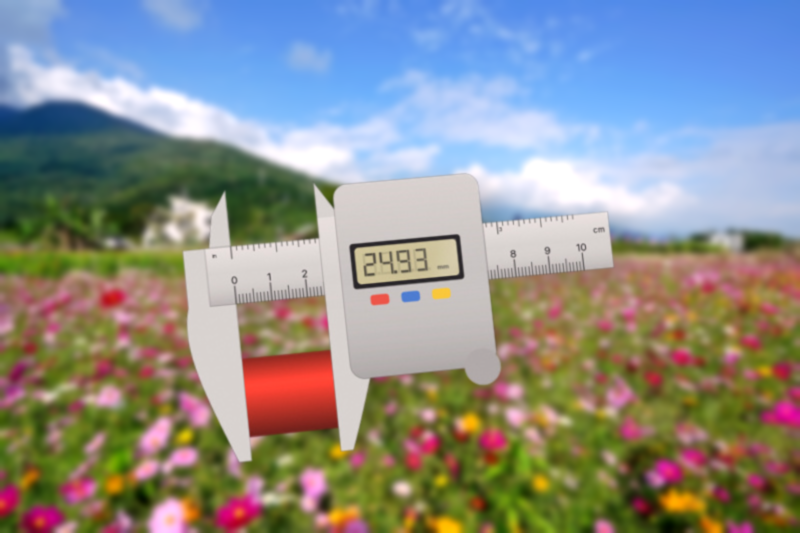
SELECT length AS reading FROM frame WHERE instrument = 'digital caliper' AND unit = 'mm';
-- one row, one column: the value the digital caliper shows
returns 24.93 mm
